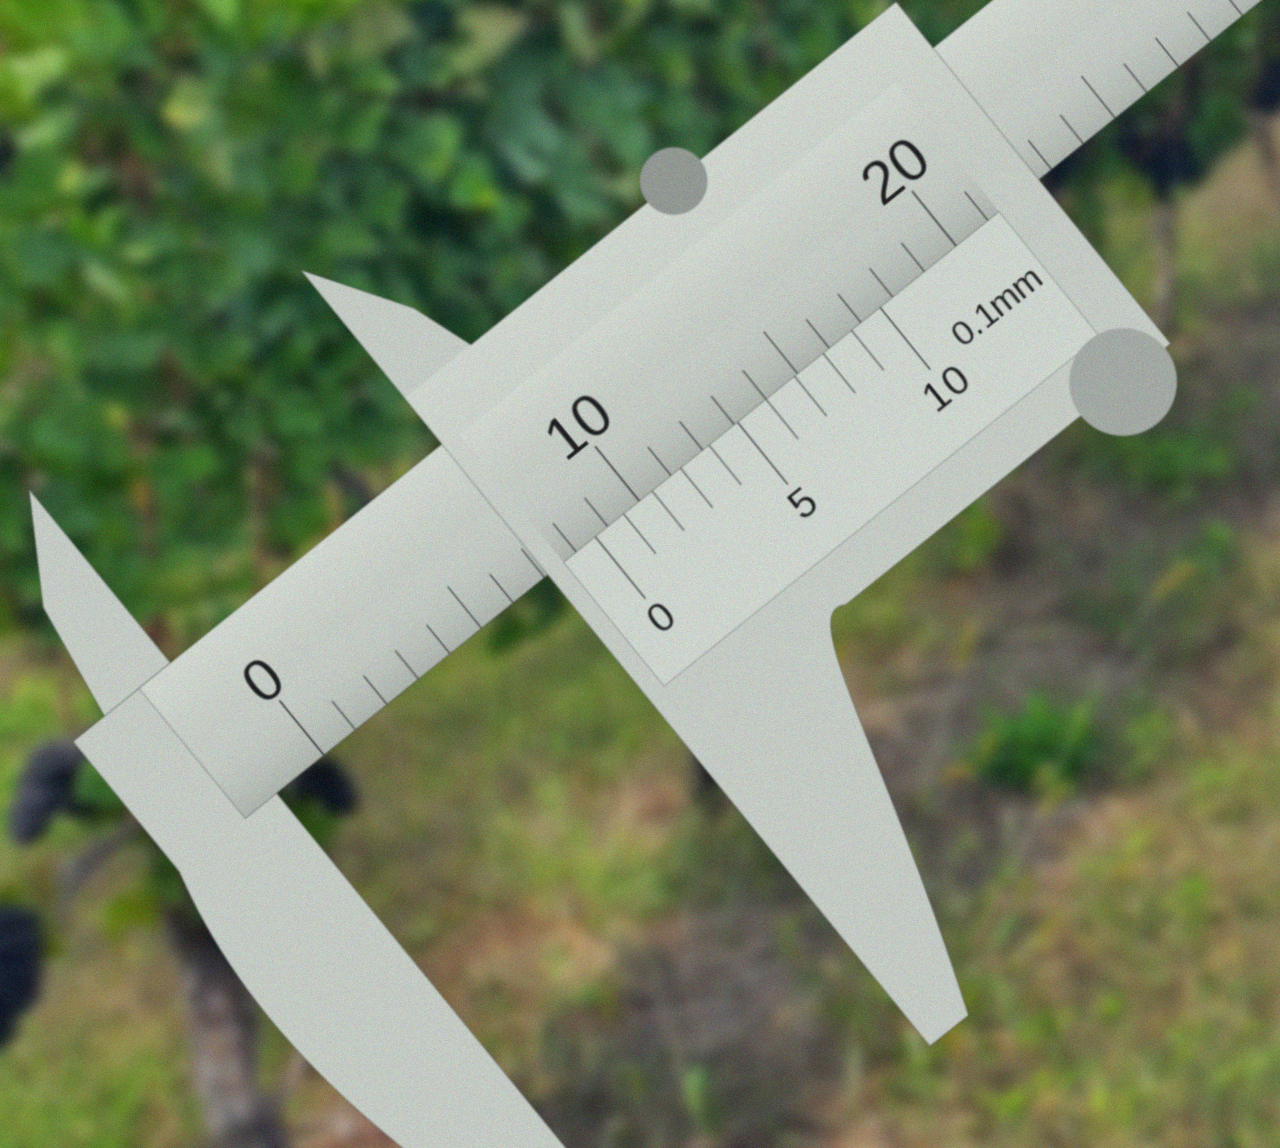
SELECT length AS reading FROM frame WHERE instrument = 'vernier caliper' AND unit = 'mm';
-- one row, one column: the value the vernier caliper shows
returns 8.6 mm
